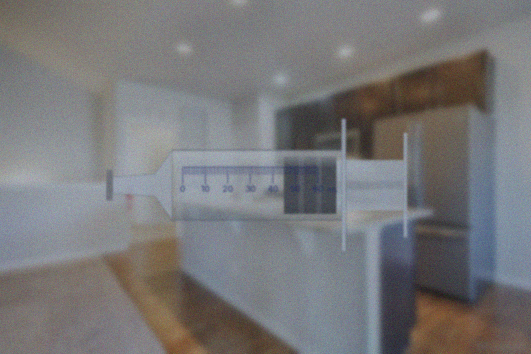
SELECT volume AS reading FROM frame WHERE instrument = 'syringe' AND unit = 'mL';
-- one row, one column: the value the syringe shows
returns 45 mL
